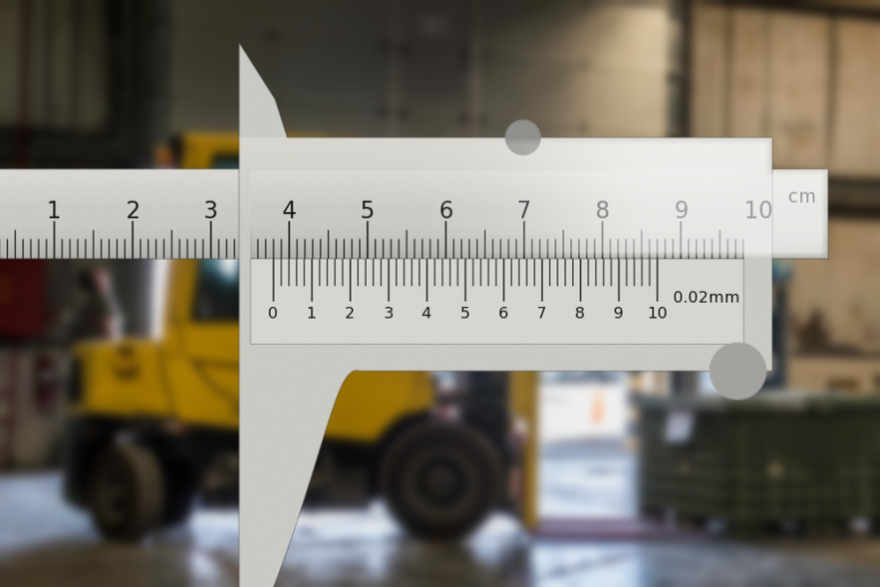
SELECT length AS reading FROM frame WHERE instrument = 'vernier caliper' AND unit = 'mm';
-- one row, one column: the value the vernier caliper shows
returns 38.0 mm
